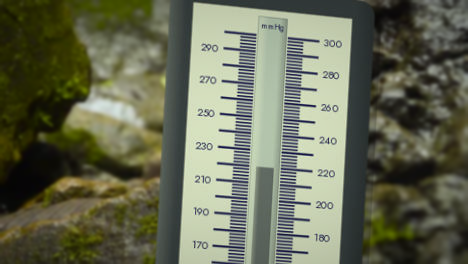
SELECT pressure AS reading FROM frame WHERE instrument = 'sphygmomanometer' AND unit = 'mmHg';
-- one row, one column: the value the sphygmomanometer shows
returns 220 mmHg
